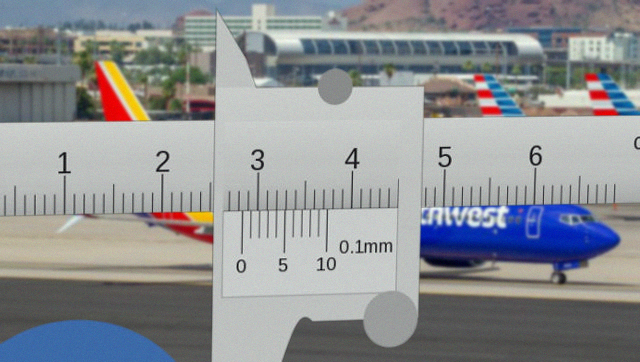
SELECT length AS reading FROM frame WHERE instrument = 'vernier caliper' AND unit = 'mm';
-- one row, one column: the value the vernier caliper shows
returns 28.4 mm
